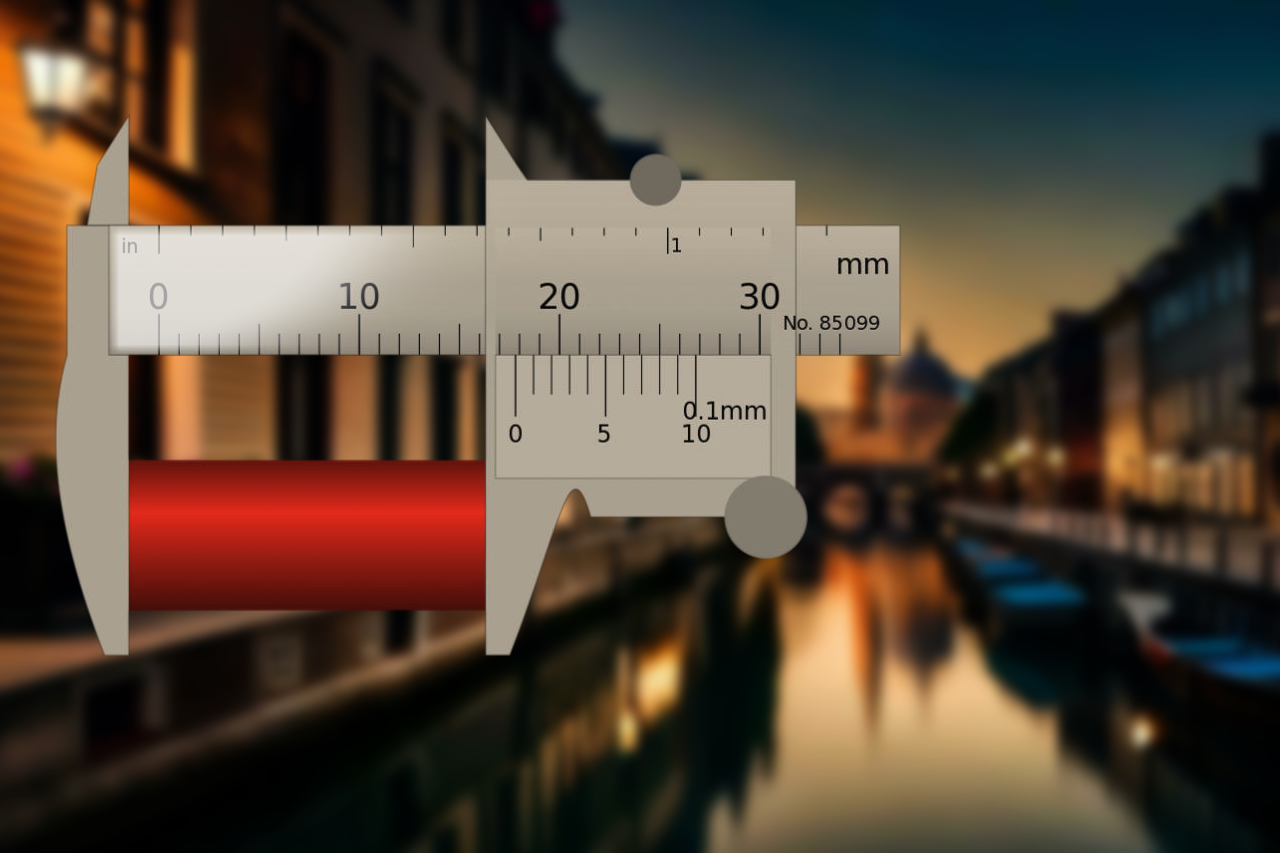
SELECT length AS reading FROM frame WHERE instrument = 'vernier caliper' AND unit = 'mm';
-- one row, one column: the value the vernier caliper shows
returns 17.8 mm
